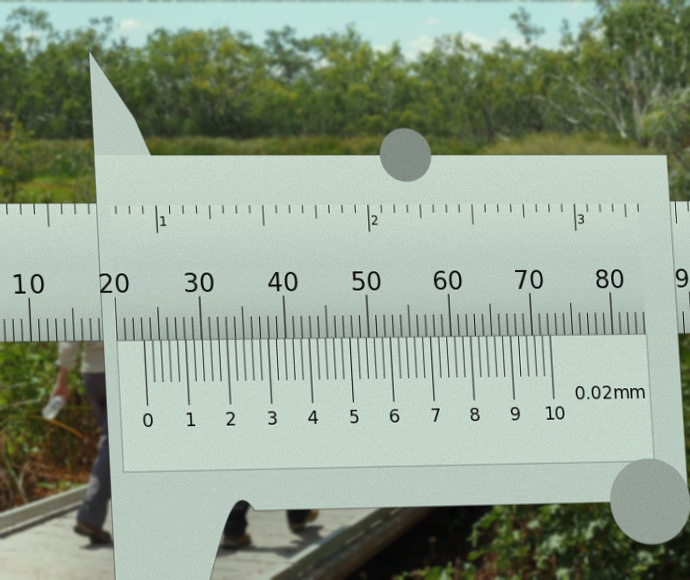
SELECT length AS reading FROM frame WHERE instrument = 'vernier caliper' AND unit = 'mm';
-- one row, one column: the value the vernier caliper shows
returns 23.2 mm
